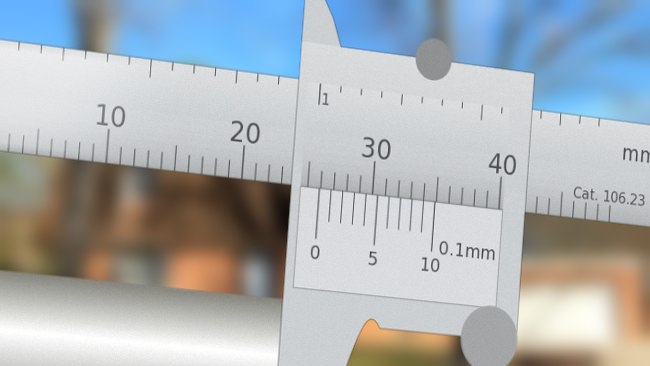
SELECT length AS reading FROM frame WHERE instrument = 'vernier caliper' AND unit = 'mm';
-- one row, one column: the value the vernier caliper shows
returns 25.9 mm
